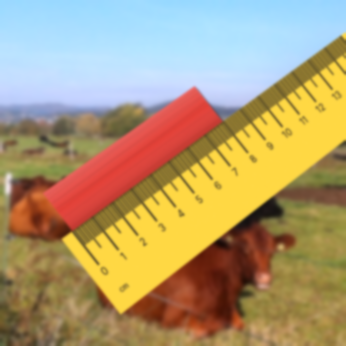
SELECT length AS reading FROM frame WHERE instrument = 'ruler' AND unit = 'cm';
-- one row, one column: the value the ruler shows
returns 8 cm
